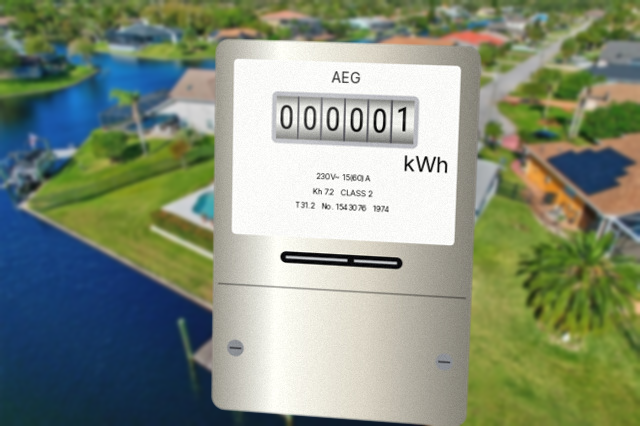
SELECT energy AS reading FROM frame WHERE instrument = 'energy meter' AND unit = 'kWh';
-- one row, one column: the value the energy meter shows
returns 1 kWh
